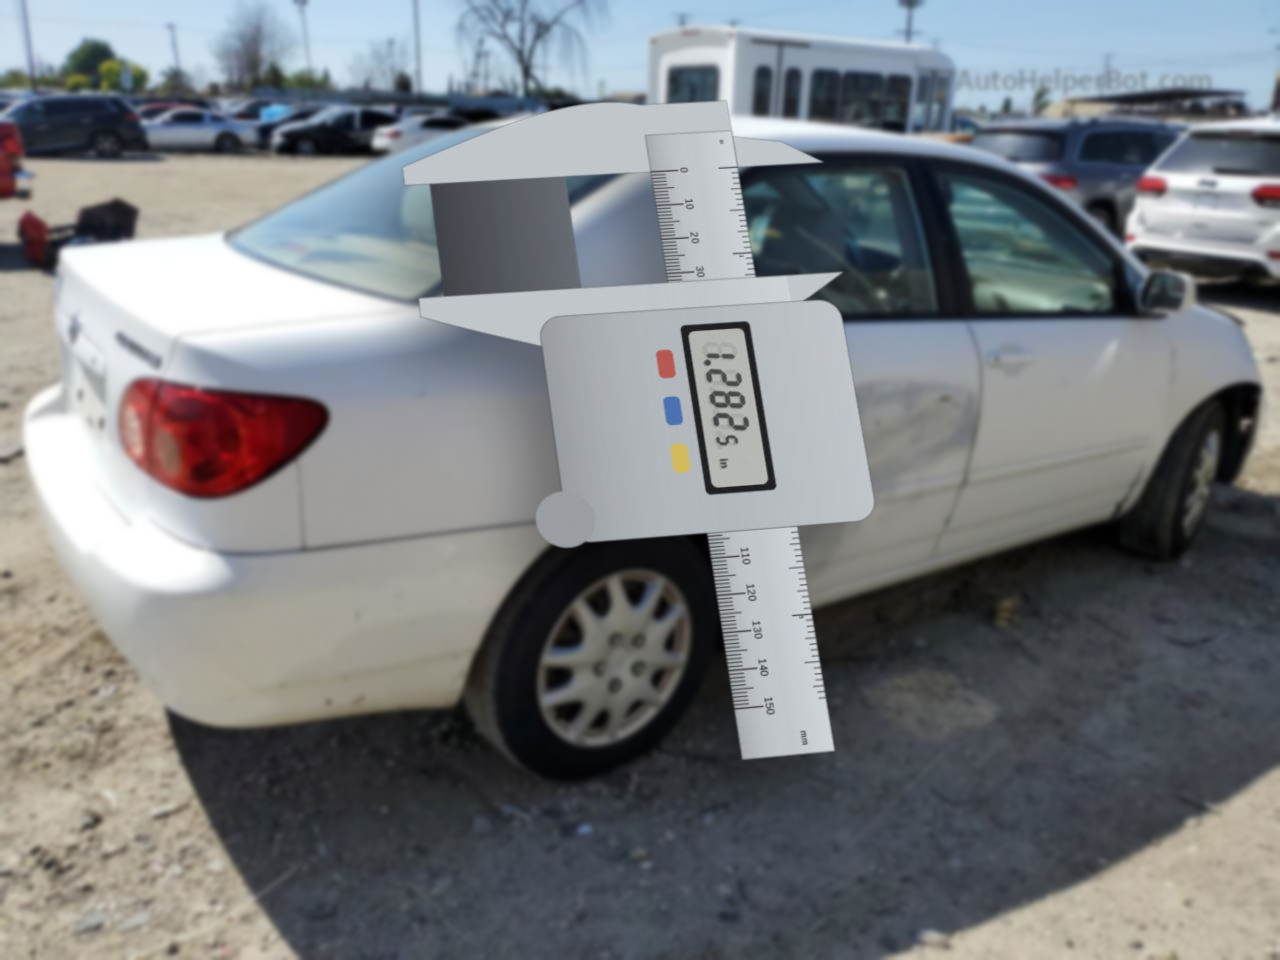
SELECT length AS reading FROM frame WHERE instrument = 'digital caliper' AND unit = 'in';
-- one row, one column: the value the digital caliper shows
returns 1.2825 in
